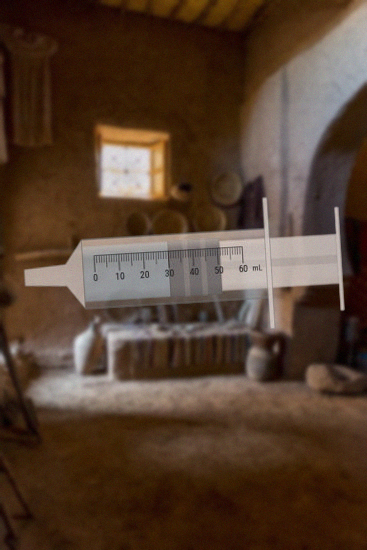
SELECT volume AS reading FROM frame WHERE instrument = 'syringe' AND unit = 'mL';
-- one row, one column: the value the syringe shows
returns 30 mL
